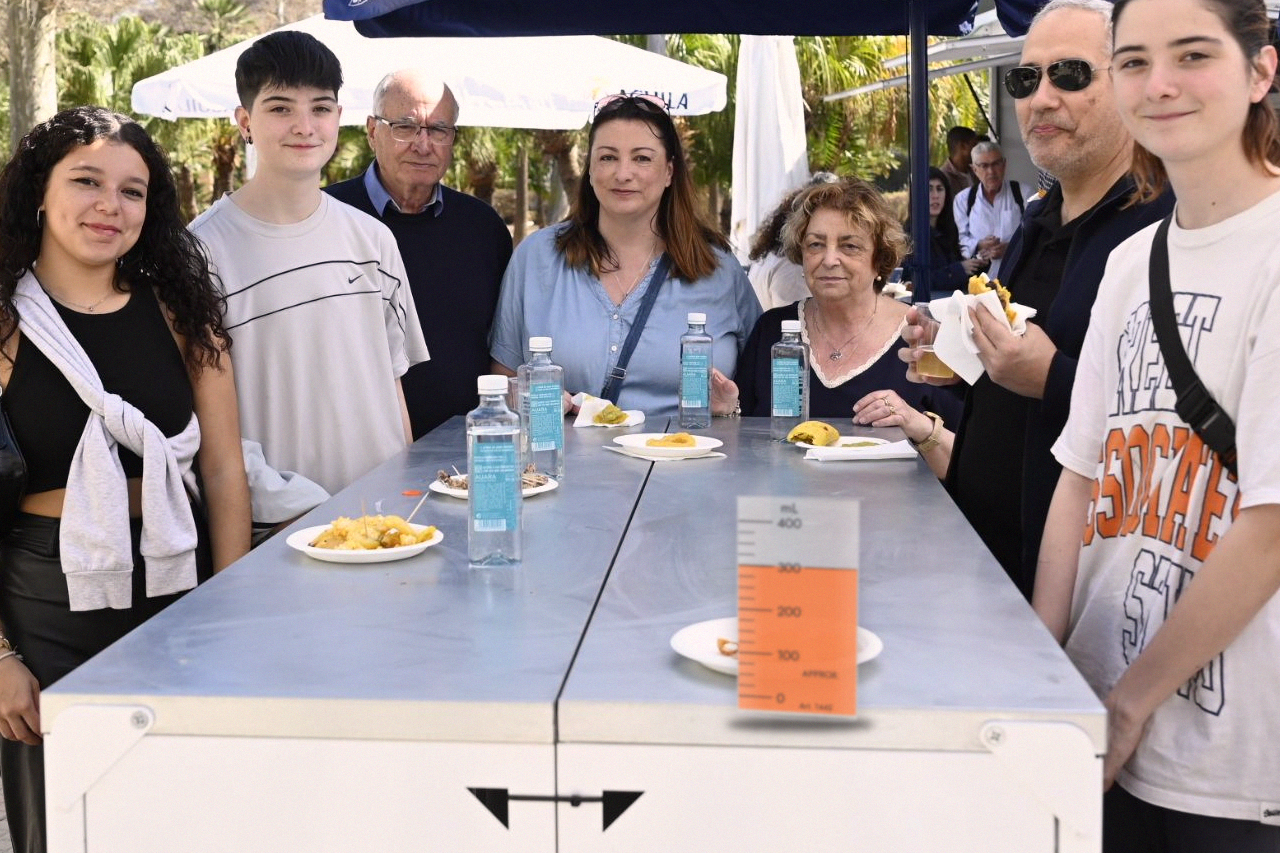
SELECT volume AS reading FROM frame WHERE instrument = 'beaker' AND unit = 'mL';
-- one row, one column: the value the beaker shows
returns 300 mL
